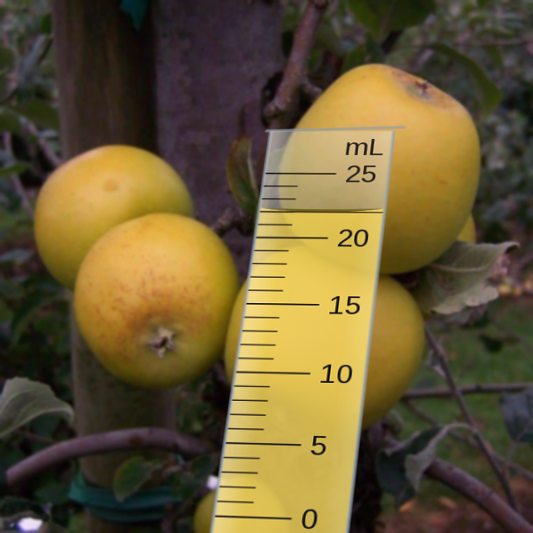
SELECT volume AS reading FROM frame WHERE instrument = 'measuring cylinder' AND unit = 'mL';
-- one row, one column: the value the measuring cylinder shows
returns 22 mL
